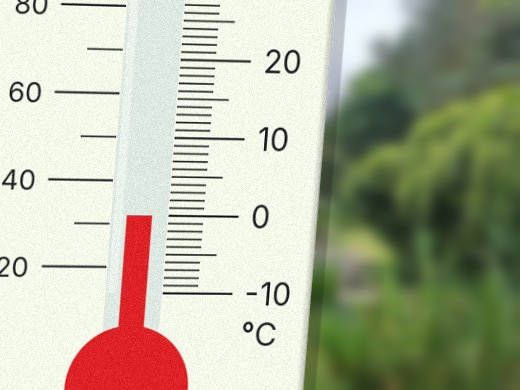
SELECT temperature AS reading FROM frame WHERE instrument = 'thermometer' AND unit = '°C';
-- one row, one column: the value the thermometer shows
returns 0 °C
